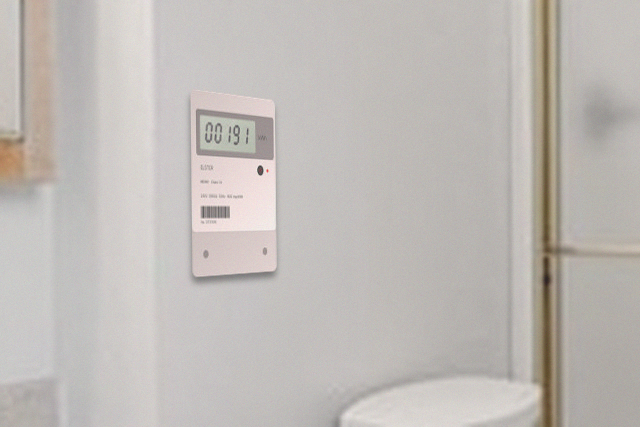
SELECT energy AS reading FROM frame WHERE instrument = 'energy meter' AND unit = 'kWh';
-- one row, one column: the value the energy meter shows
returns 191 kWh
